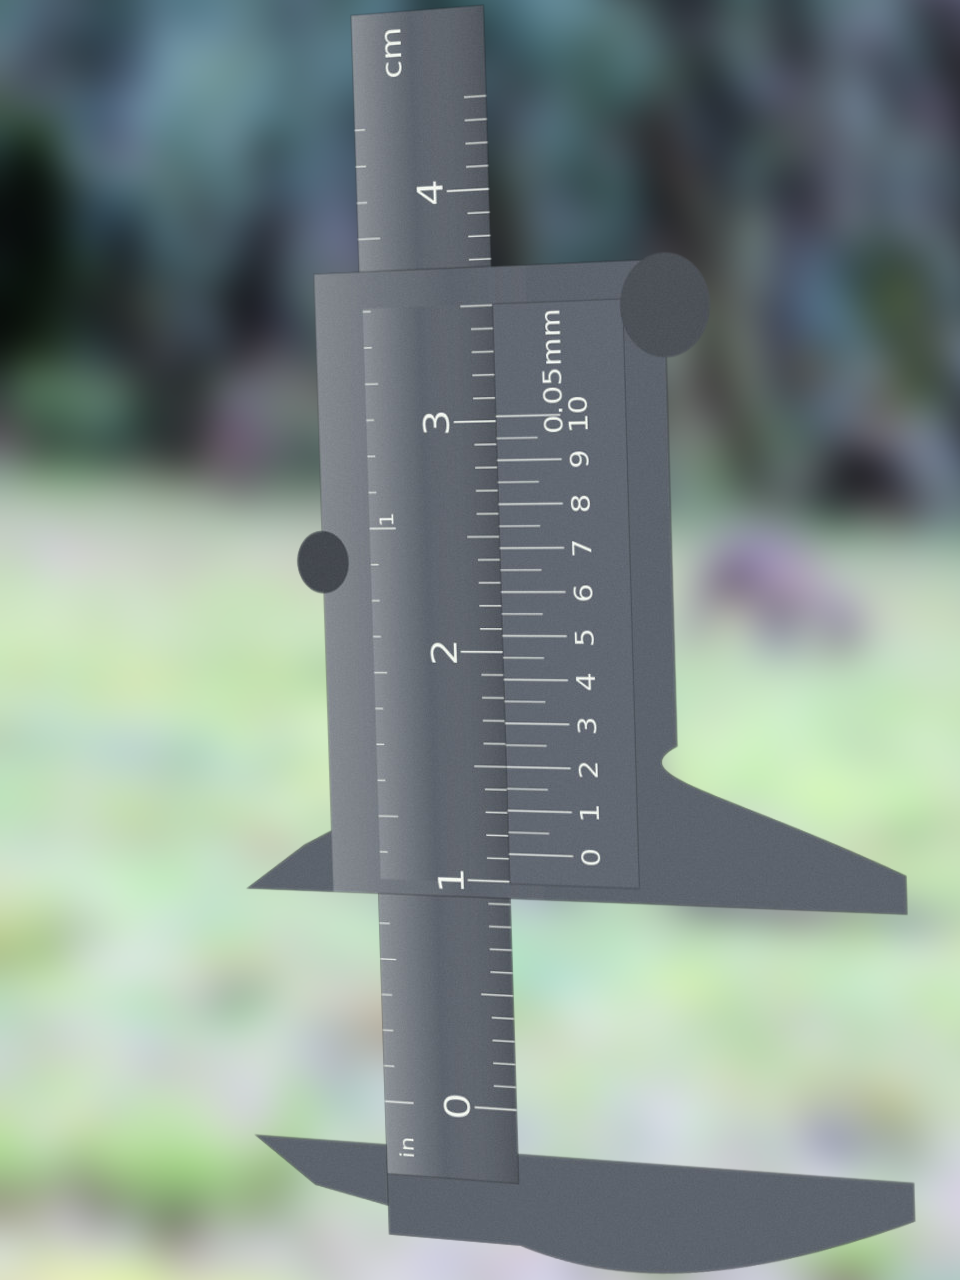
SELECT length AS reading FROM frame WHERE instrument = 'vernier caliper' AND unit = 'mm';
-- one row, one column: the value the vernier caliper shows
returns 11.2 mm
